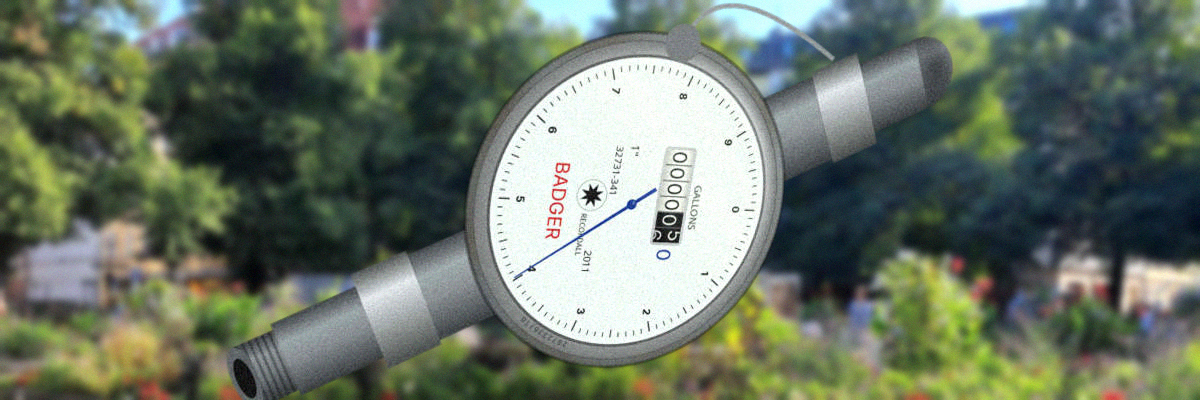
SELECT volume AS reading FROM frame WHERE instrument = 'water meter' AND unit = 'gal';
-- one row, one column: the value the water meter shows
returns 54.0 gal
